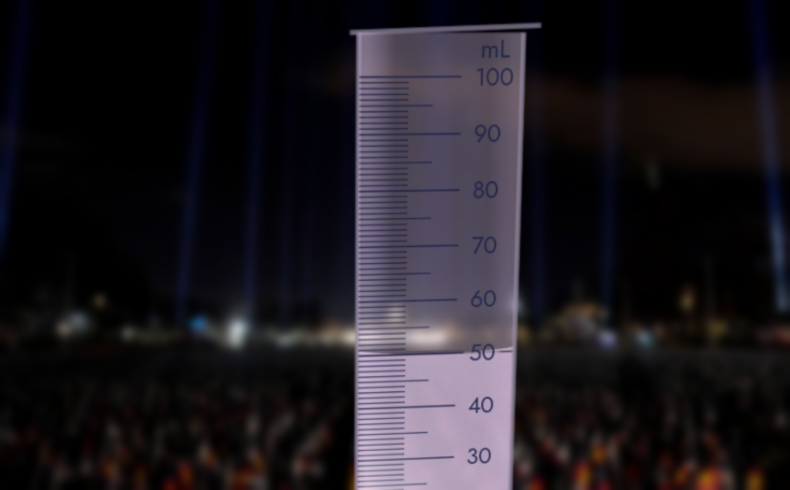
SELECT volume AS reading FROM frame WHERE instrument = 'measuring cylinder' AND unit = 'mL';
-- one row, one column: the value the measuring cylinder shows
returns 50 mL
